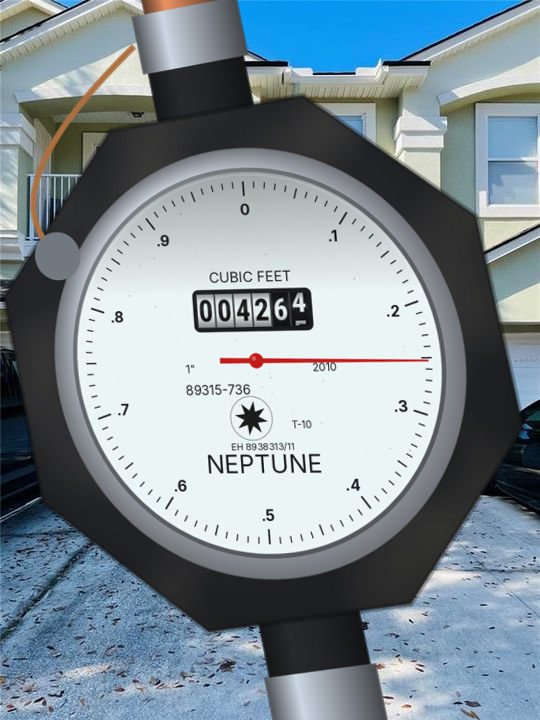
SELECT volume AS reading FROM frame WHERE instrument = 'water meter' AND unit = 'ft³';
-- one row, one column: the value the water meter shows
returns 4264.25 ft³
